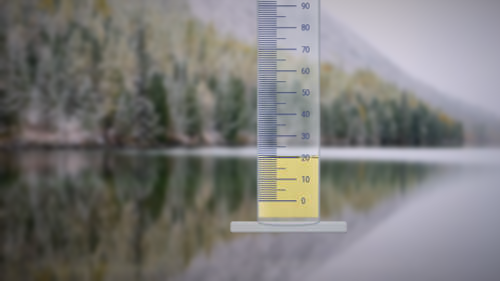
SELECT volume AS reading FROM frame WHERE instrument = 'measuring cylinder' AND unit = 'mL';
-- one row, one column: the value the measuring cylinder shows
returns 20 mL
